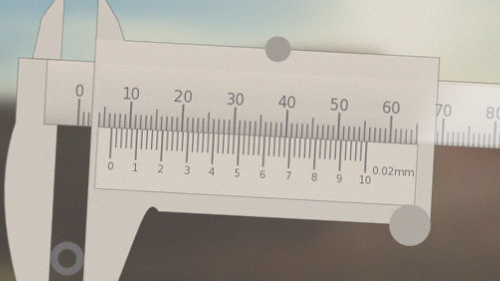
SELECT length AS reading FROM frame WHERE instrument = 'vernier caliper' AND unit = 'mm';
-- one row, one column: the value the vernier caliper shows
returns 6.5 mm
